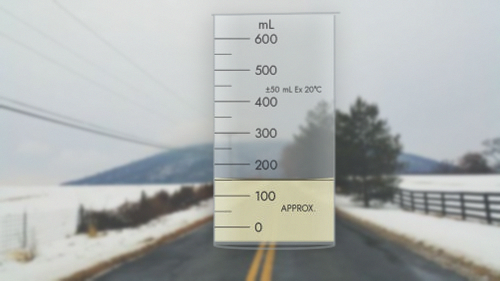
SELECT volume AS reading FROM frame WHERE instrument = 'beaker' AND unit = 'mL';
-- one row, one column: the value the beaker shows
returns 150 mL
